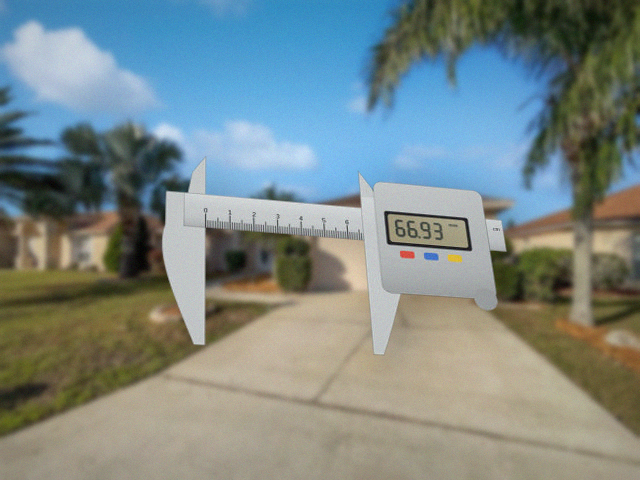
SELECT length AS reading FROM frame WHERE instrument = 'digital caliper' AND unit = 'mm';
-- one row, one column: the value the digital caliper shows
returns 66.93 mm
